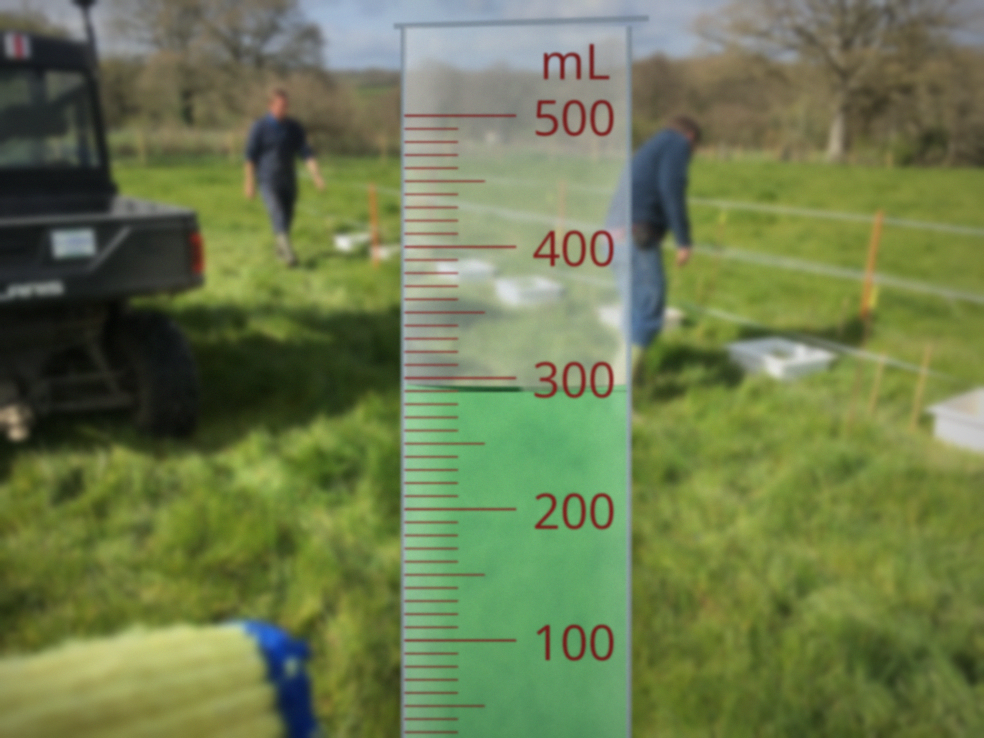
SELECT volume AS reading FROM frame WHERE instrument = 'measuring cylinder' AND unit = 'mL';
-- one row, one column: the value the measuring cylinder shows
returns 290 mL
